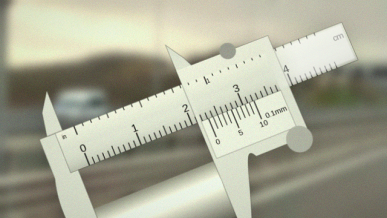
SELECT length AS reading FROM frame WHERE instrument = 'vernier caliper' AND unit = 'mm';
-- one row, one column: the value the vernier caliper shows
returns 23.2 mm
